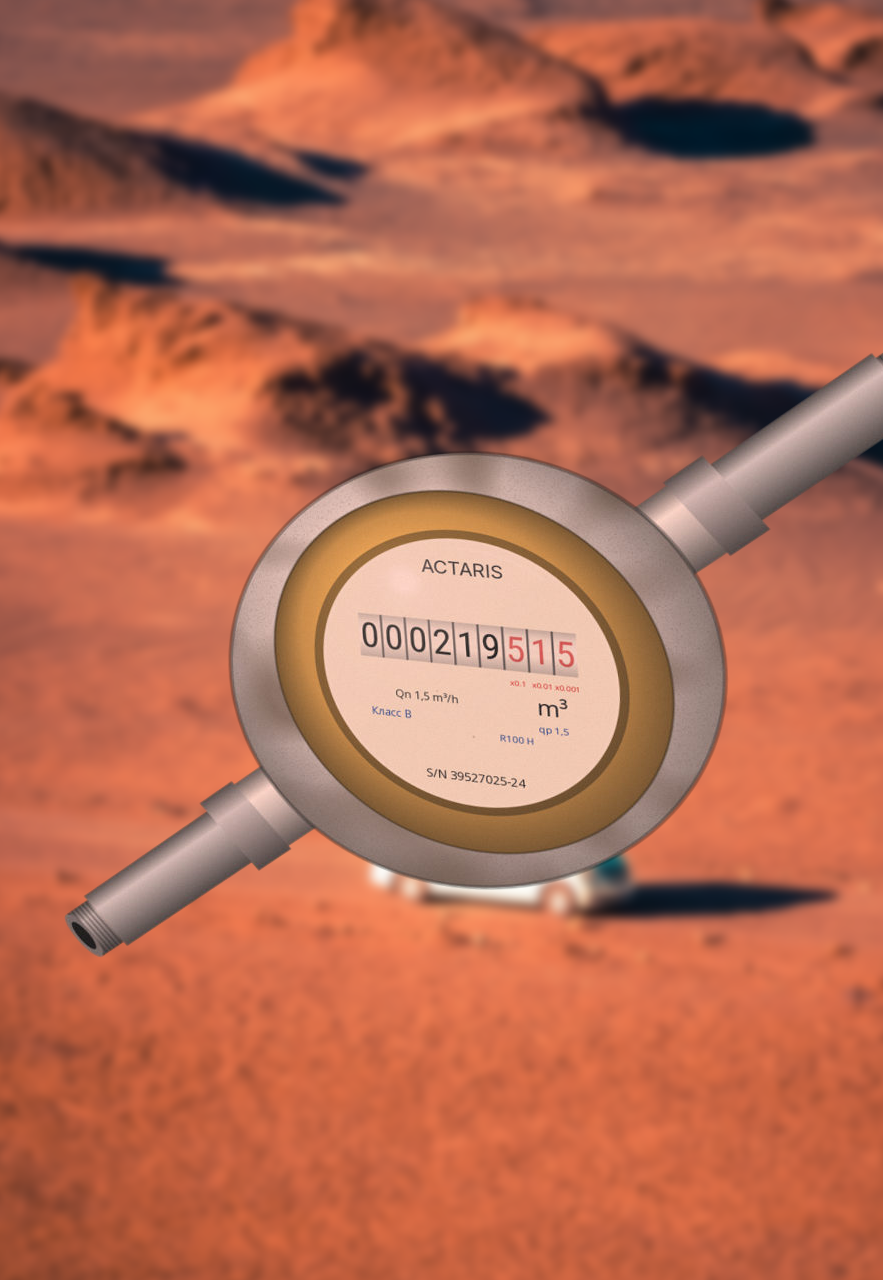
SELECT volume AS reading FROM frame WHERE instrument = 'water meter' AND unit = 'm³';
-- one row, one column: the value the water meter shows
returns 219.515 m³
